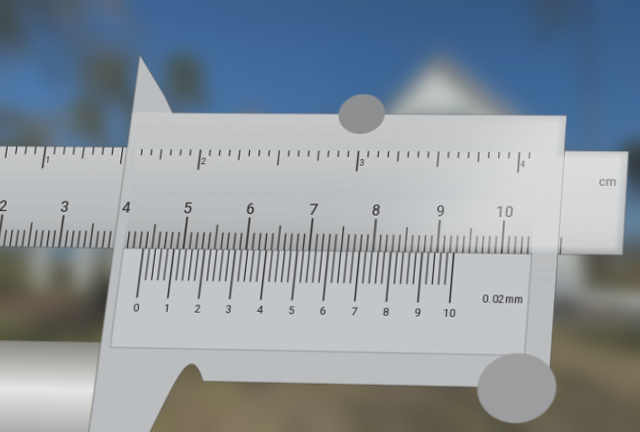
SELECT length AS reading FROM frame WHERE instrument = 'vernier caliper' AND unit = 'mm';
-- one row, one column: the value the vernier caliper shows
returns 43.6 mm
